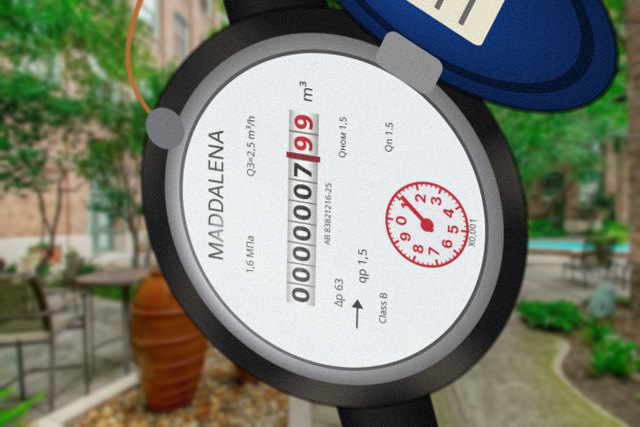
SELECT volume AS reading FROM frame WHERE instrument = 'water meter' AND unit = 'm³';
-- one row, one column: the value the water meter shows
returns 7.991 m³
